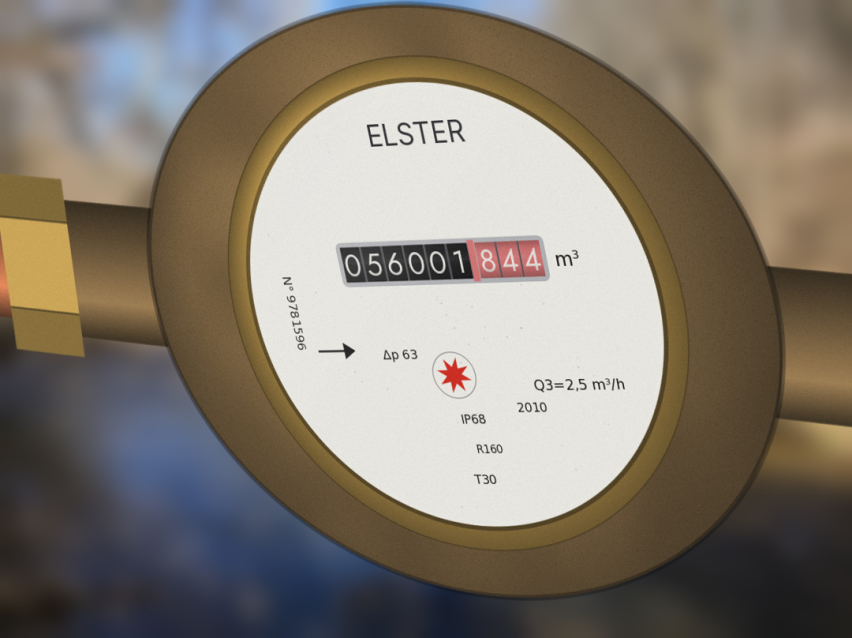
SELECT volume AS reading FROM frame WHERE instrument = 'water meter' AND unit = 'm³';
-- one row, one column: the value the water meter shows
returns 56001.844 m³
